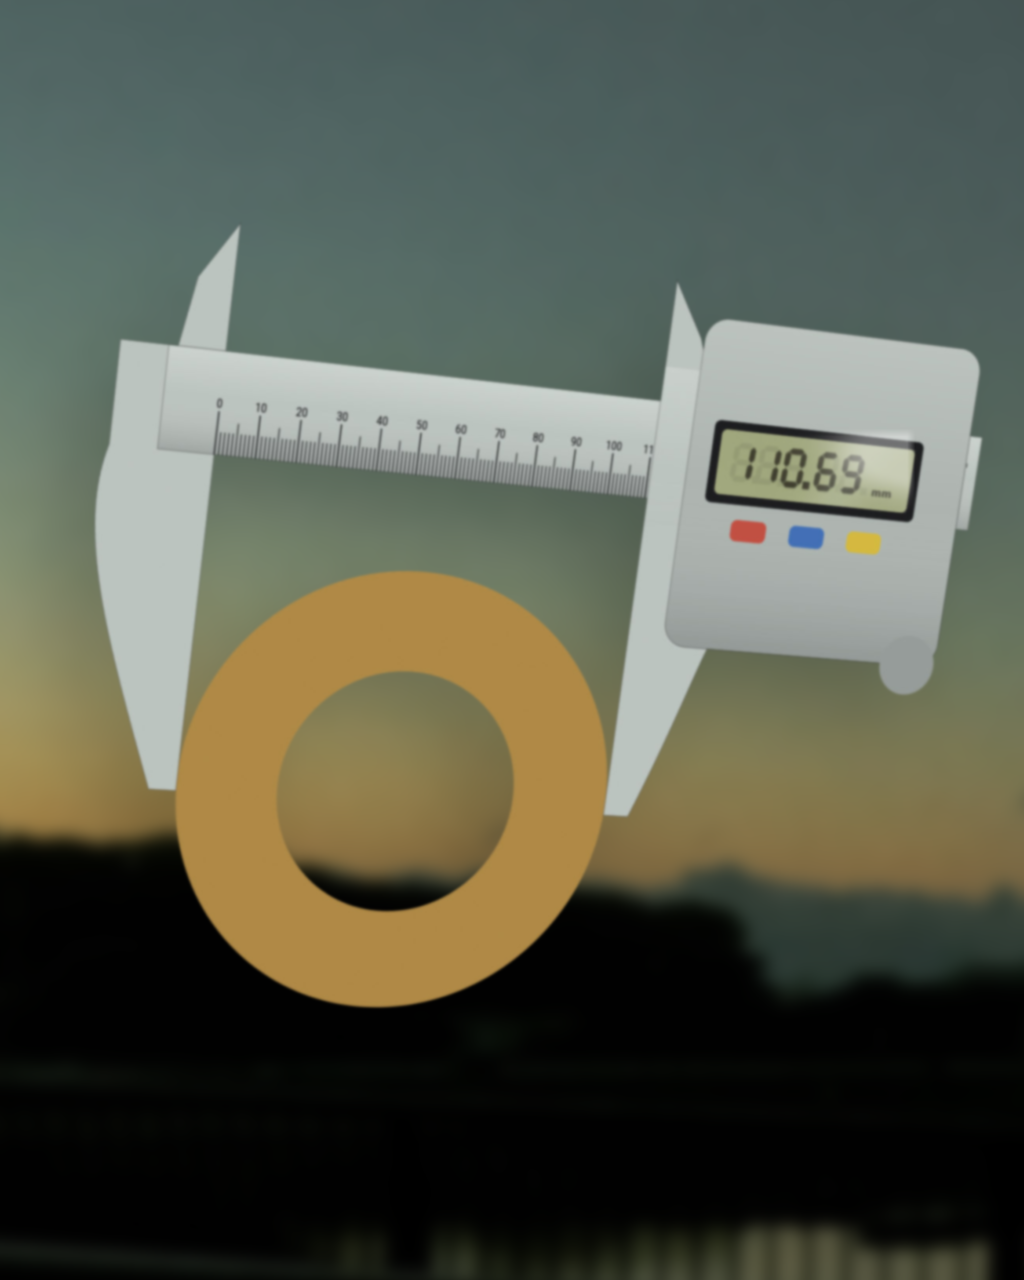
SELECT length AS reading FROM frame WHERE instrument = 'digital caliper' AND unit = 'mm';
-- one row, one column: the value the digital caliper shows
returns 110.69 mm
